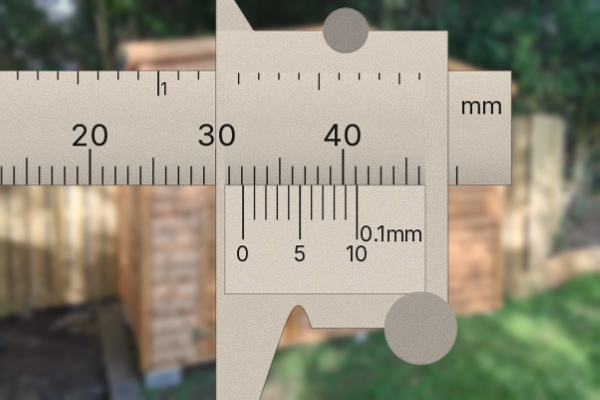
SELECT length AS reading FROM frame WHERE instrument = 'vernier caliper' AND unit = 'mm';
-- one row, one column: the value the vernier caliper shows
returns 32.1 mm
